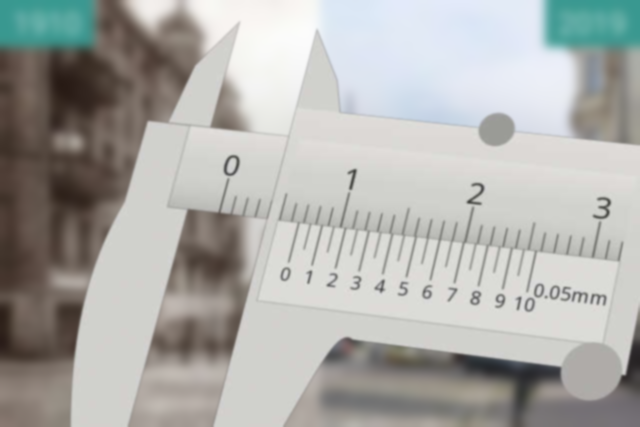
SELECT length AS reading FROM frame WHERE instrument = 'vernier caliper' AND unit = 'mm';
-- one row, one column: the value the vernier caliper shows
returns 6.6 mm
